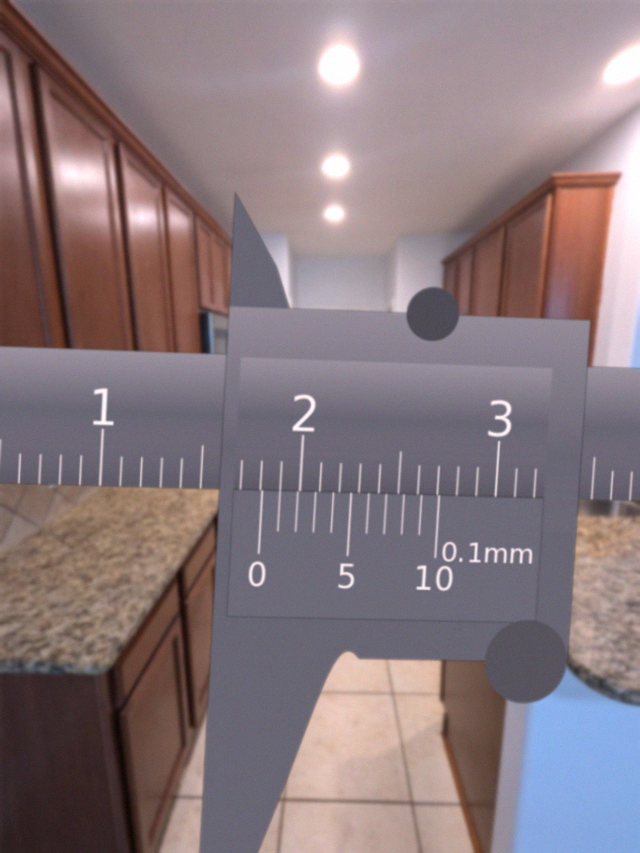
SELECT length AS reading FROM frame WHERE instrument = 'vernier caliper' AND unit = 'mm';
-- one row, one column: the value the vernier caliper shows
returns 18.1 mm
